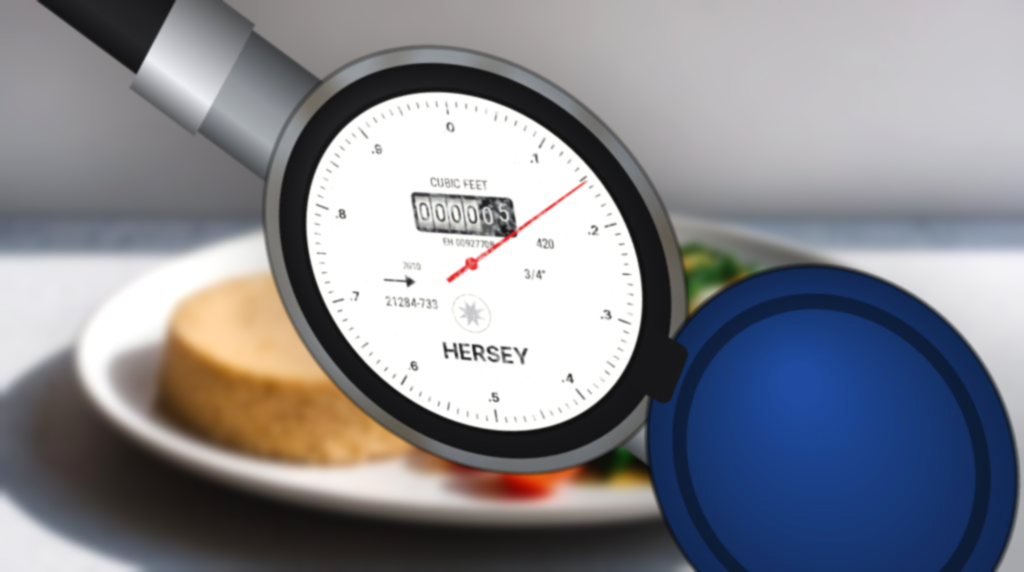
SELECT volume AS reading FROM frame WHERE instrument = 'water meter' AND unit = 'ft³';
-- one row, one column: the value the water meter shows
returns 5.15 ft³
